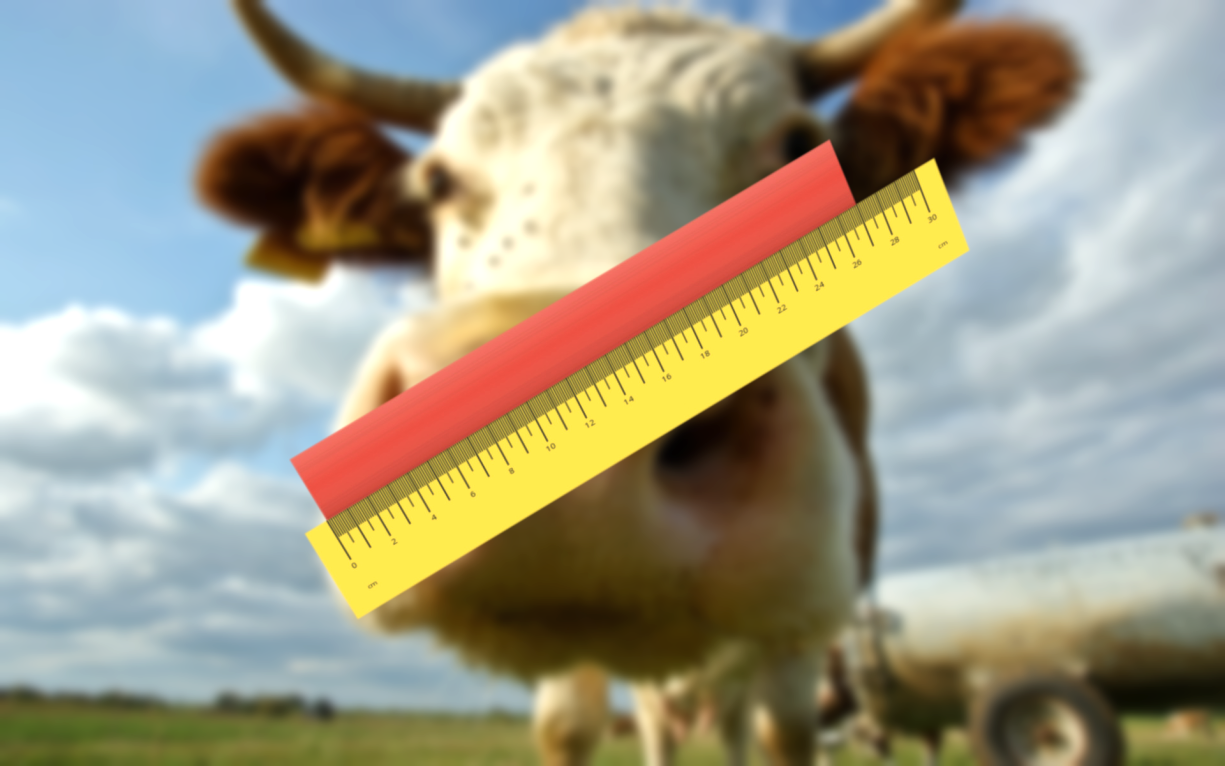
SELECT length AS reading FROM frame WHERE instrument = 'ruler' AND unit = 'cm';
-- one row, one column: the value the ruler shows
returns 27 cm
